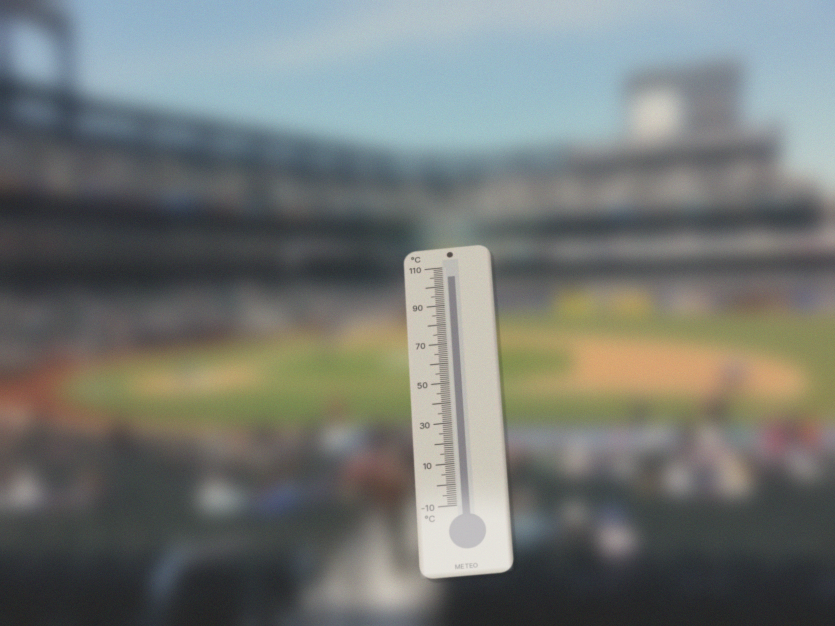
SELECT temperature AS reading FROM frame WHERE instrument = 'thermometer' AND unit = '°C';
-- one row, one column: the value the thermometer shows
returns 105 °C
